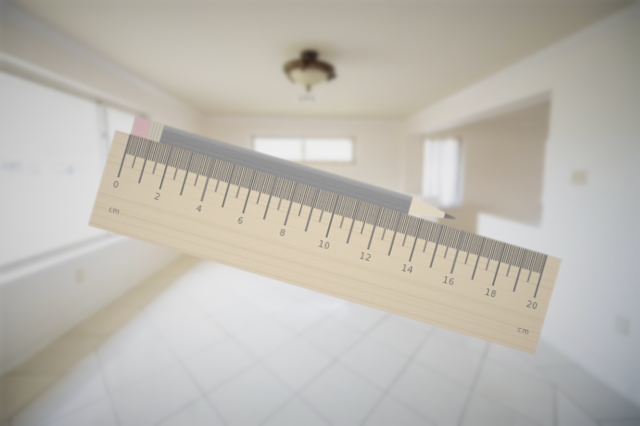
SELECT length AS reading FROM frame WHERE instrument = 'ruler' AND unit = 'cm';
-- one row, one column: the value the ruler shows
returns 15.5 cm
